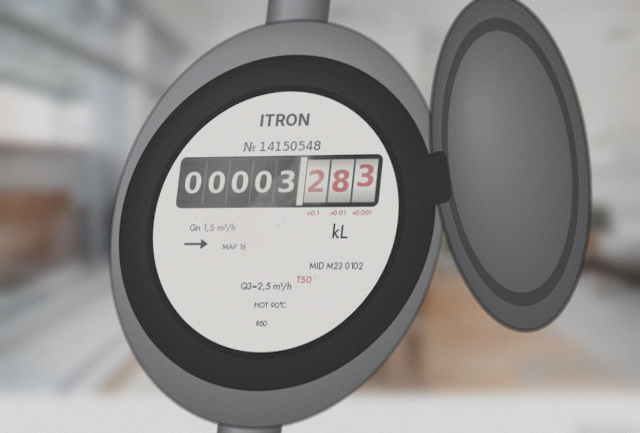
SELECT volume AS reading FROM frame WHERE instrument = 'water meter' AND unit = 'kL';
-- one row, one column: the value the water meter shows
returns 3.283 kL
